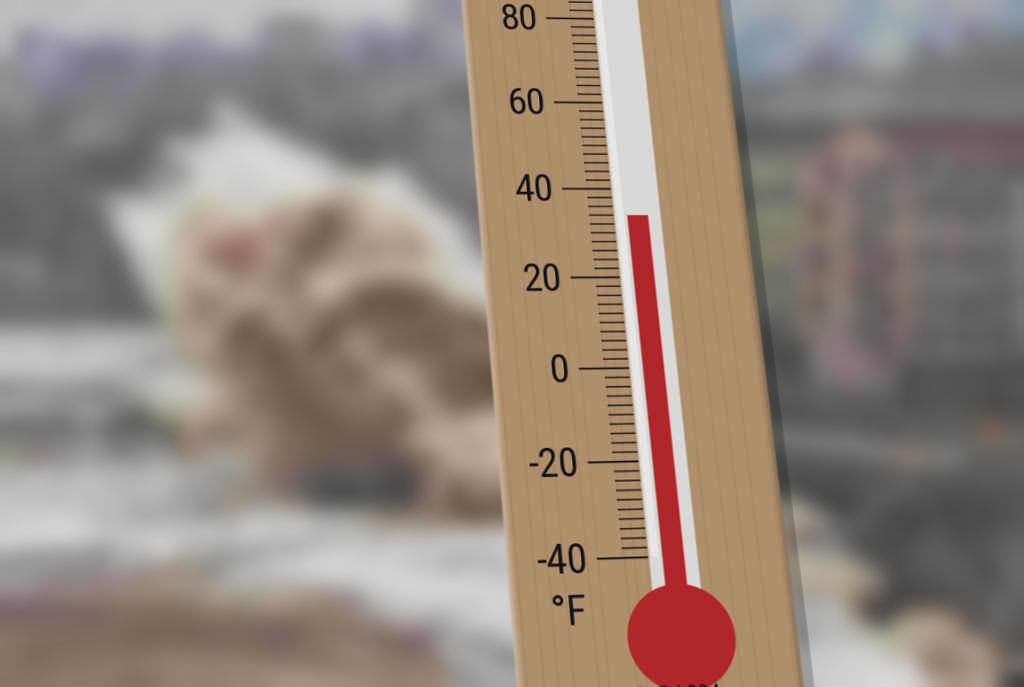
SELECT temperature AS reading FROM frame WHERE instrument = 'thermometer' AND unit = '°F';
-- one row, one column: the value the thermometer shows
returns 34 °F
